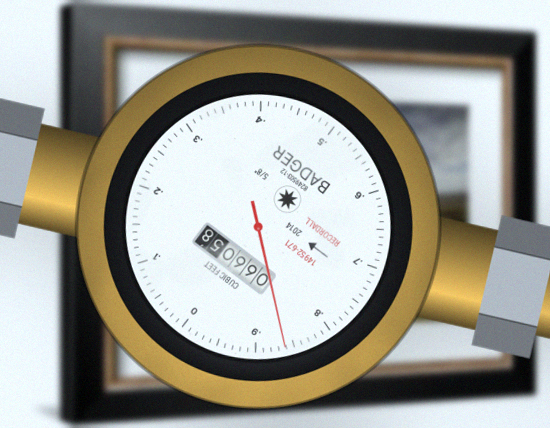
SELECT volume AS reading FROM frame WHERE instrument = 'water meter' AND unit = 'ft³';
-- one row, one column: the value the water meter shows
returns 66057.86 ft³
